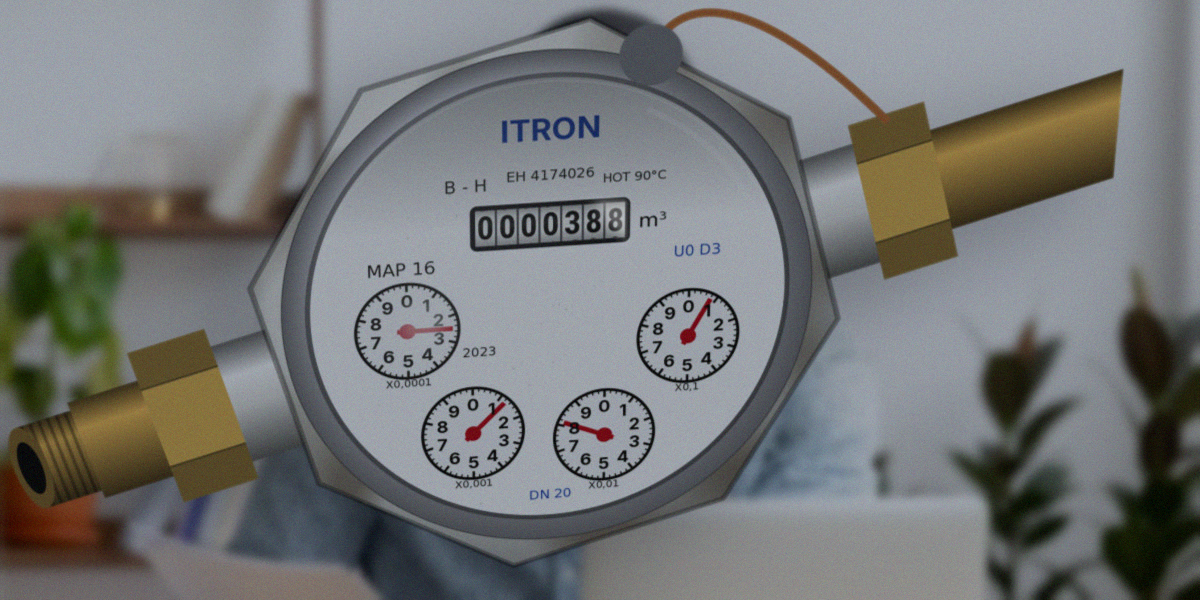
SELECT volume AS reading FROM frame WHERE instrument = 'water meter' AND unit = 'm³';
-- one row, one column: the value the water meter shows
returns 388.0812 m³
